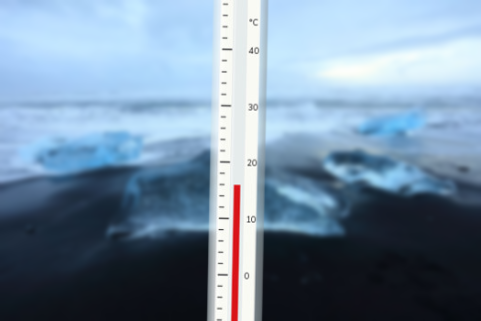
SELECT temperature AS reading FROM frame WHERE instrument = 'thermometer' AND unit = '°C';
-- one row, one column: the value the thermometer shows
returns 16 °C
